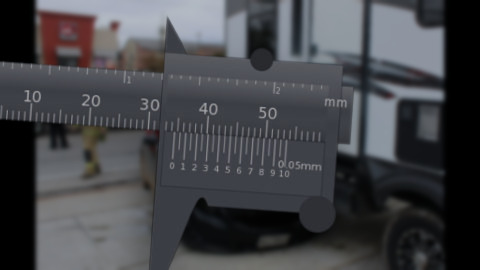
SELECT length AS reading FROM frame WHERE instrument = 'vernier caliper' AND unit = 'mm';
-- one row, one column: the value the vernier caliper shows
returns 34.5 mm
